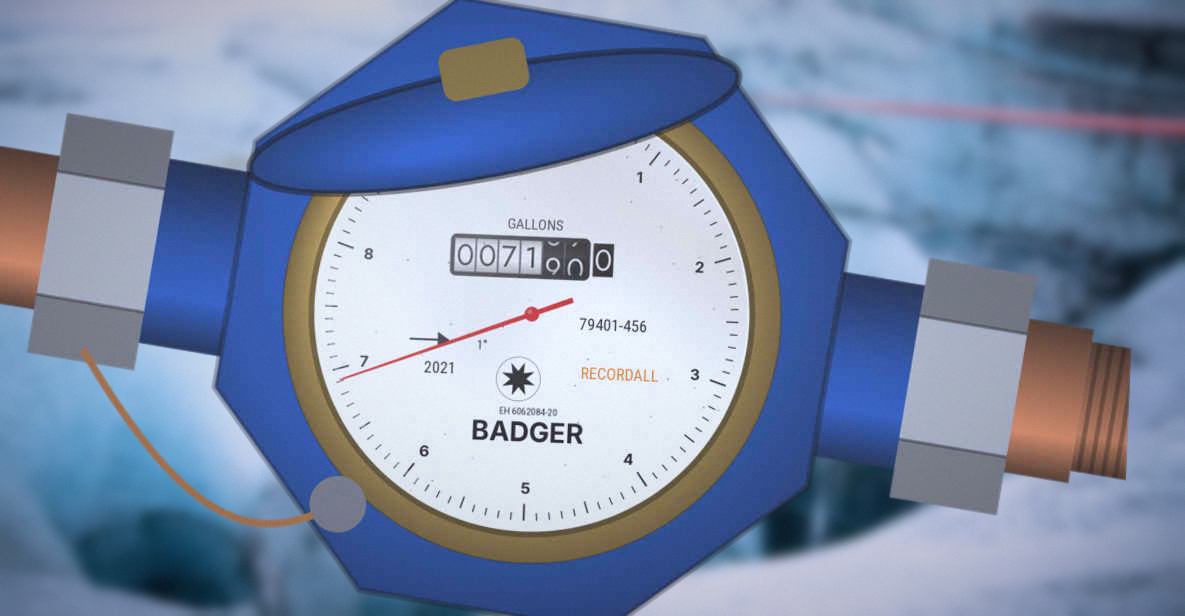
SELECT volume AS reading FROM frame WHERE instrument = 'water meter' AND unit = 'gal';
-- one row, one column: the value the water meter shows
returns 71896.9 gal
